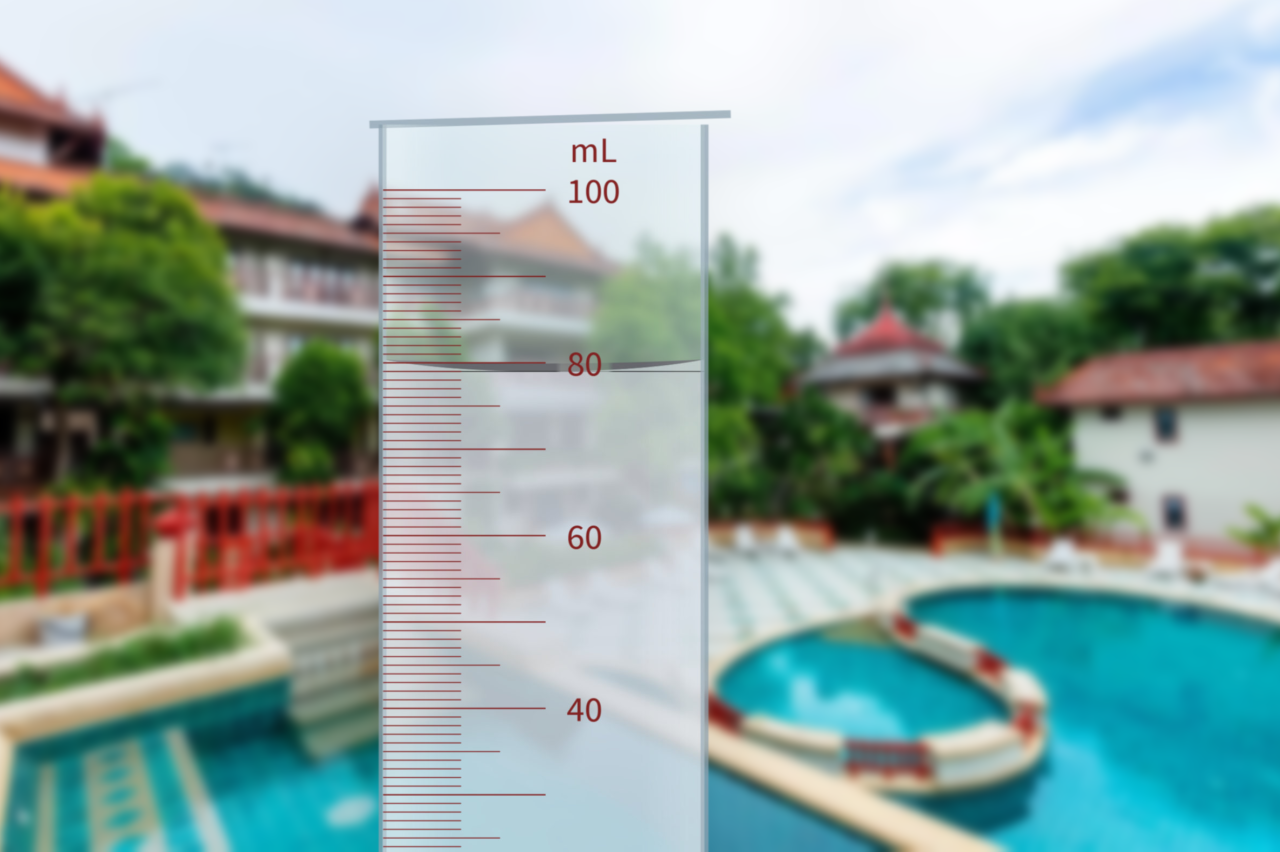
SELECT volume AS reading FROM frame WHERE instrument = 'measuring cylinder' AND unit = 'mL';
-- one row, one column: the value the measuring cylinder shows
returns 79 mL
